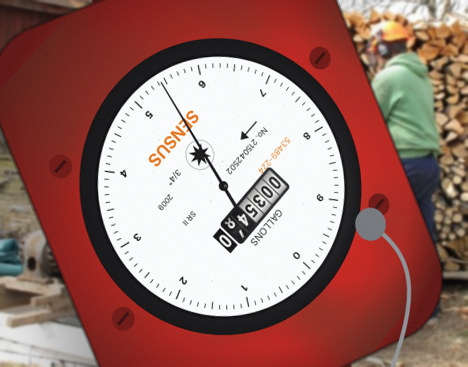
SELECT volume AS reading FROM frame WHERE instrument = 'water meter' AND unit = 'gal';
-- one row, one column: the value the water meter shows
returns 35475.4 gal
